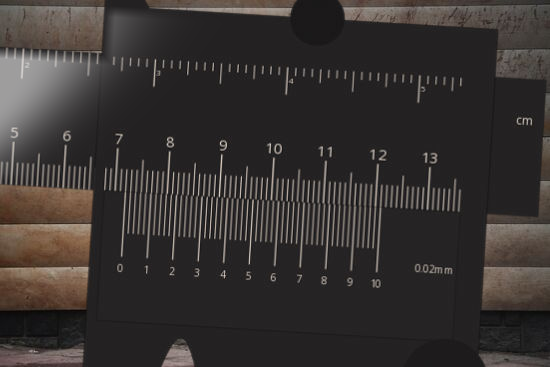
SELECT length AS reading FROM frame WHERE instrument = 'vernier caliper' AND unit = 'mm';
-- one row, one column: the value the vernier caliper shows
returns 72.0 mm
